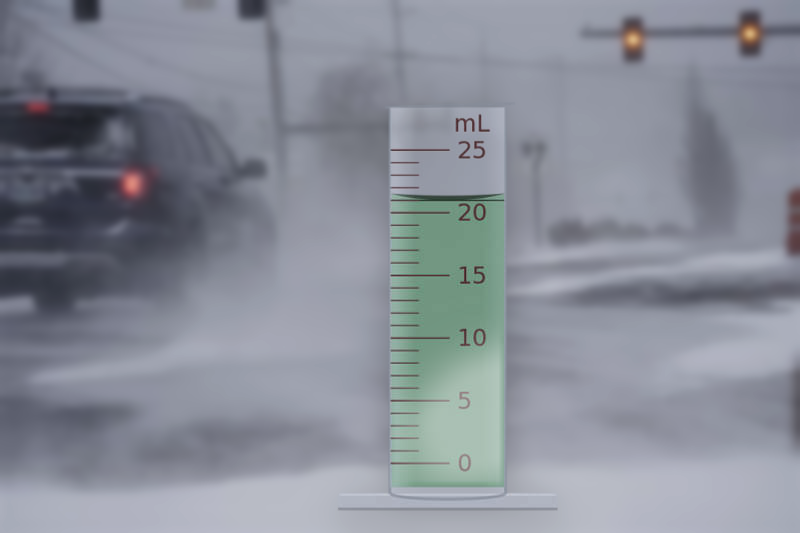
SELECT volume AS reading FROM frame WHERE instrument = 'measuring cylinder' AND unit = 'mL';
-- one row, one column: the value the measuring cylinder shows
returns 21 mL
